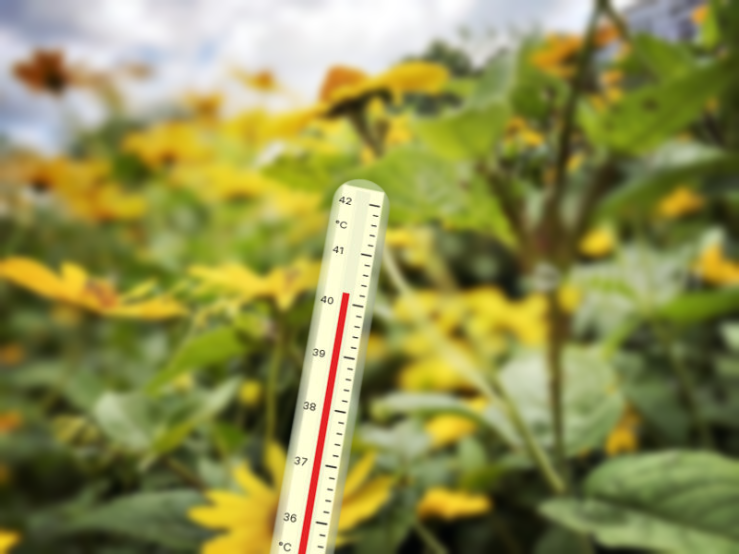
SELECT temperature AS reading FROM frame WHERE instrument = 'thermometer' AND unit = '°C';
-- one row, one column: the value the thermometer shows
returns 40.2 °C
